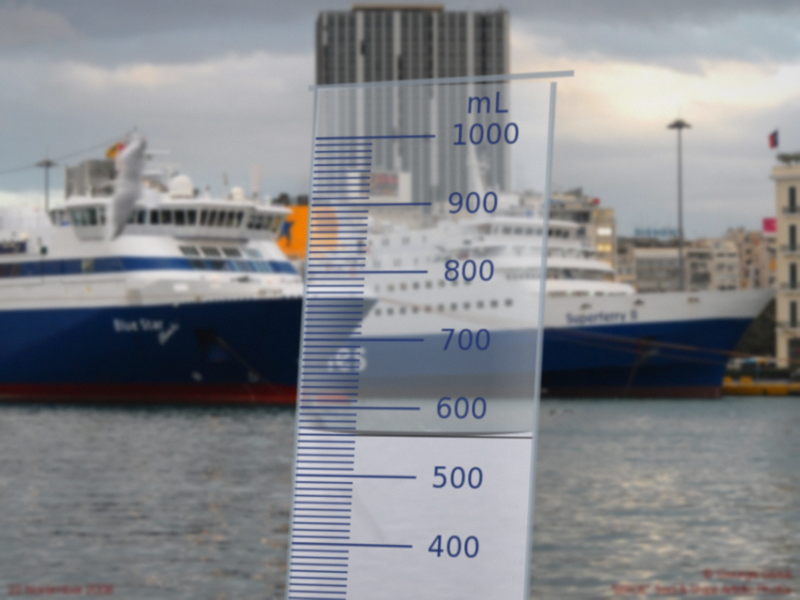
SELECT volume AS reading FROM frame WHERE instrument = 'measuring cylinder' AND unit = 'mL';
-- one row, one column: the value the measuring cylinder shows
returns 560 mL
